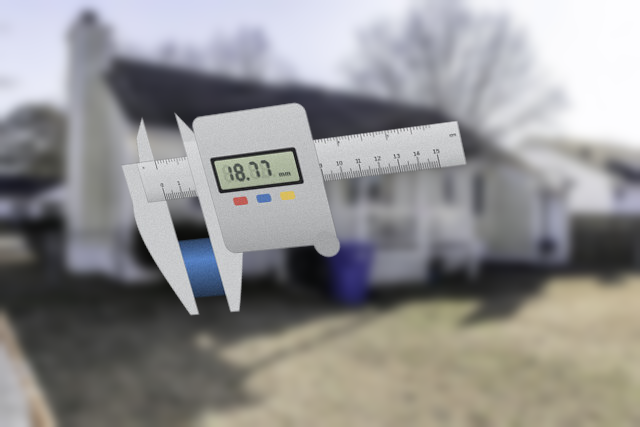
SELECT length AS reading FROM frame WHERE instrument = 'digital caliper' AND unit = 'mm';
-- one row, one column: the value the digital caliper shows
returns 18.77 mm
